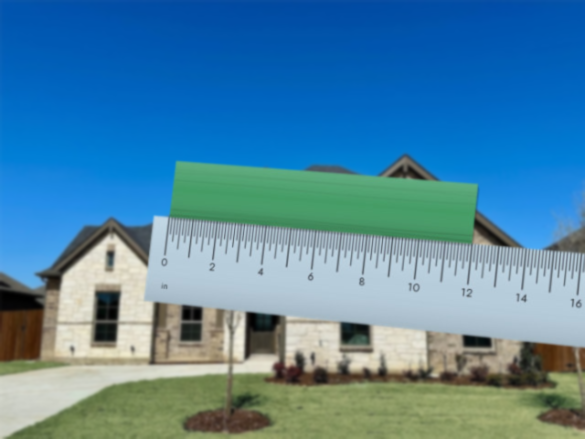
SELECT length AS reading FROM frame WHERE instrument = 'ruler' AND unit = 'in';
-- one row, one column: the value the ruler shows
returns 12 in
